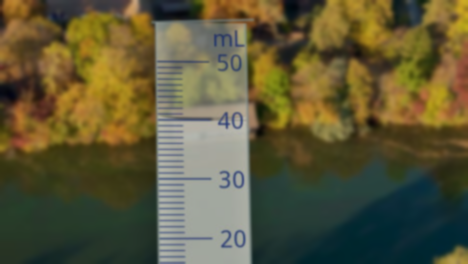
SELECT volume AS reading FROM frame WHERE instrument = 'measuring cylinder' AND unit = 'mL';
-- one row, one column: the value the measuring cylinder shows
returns 40 mL
